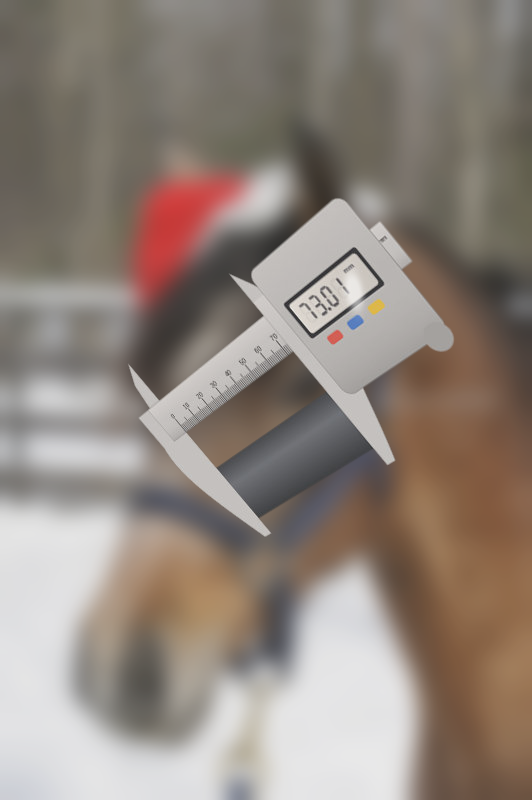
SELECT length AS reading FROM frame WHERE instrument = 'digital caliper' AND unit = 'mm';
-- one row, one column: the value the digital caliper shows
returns 73.01 mm
